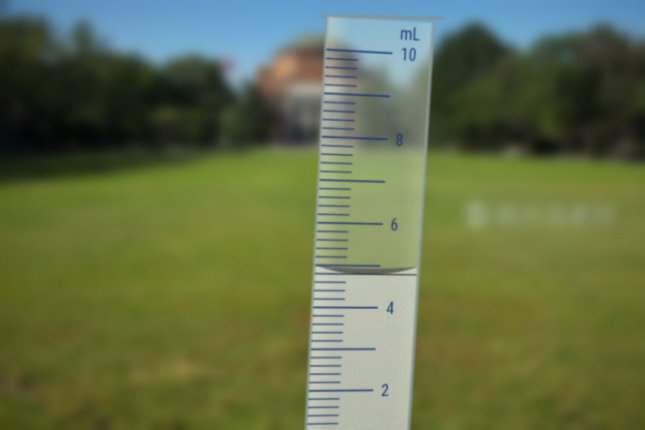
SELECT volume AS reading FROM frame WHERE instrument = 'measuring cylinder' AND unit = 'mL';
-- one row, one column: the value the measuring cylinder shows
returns 4.8 mL
